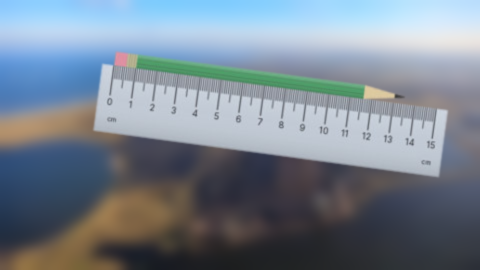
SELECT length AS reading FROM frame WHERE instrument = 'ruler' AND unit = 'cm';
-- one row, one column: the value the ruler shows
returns 13.5 cm
